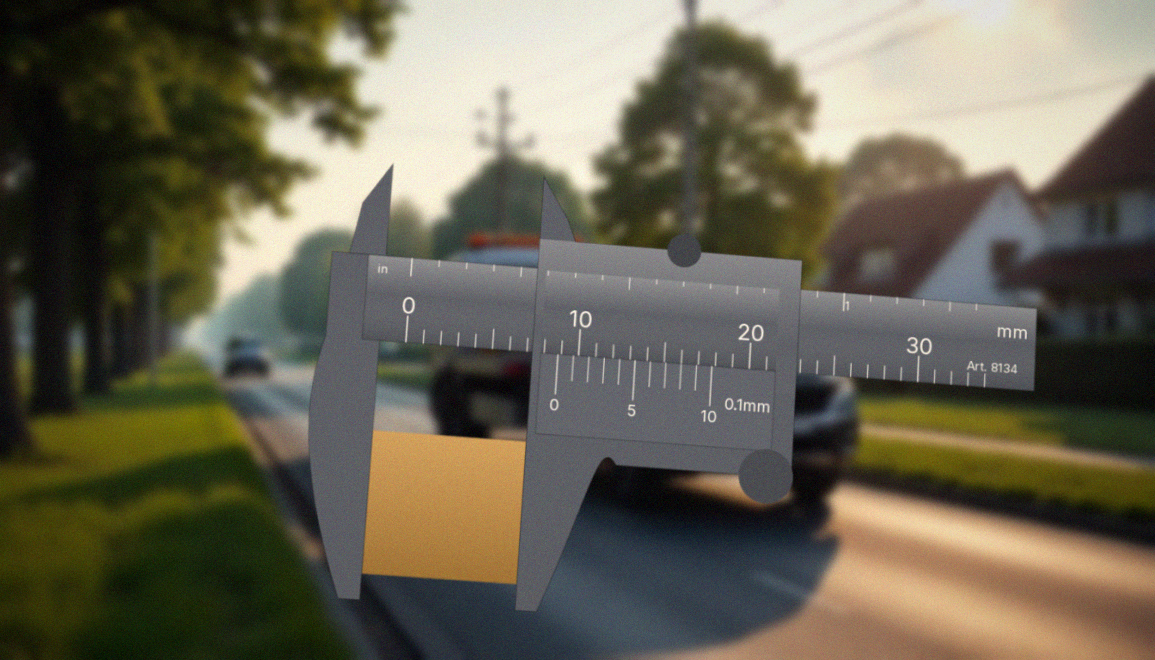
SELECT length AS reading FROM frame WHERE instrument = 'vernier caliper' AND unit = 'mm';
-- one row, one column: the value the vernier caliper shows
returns 8.8 mm
